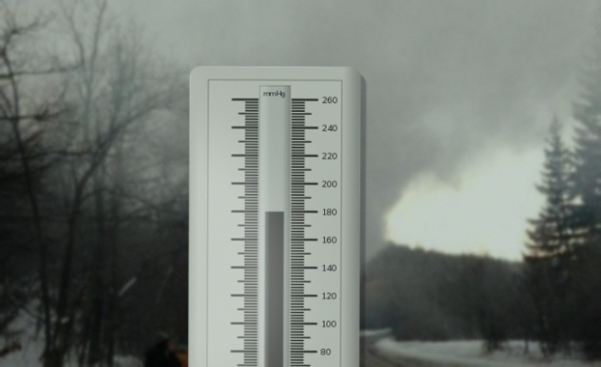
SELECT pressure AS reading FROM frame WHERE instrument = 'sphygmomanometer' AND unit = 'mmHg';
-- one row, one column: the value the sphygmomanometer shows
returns 180 mmHg
